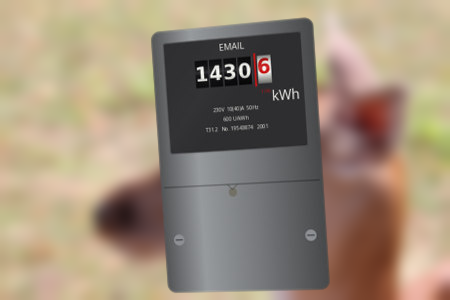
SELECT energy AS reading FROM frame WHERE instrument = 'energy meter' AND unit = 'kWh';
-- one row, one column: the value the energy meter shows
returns 1430.6 kWh
